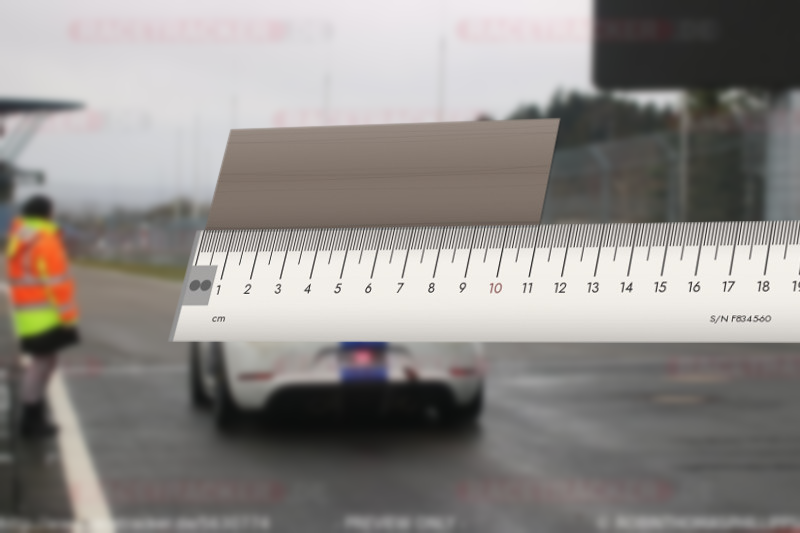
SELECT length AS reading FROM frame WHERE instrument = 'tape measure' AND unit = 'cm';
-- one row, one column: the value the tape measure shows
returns 11 cm
